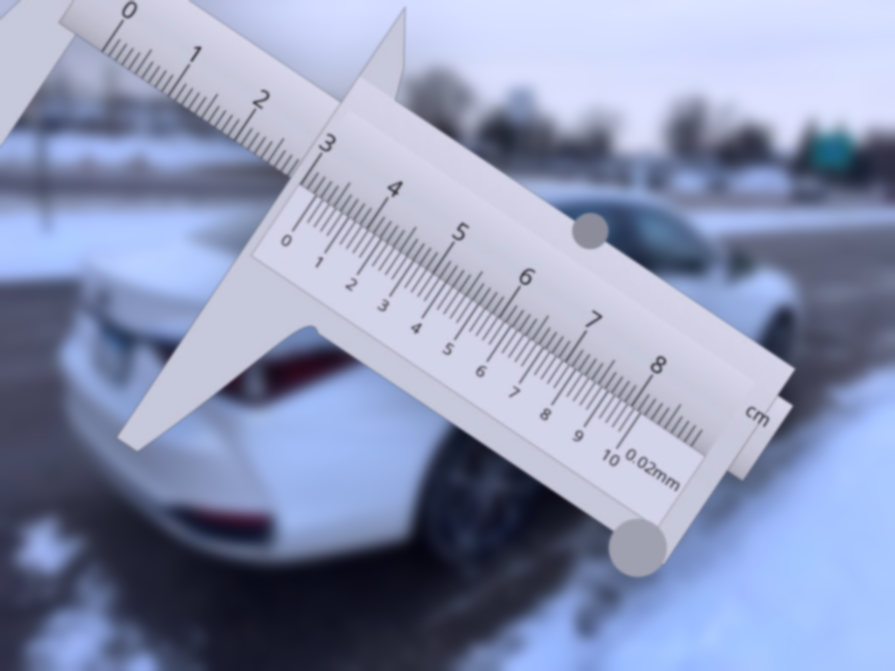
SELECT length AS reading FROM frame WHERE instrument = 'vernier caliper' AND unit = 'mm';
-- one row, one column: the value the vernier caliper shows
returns 32.4 mm
